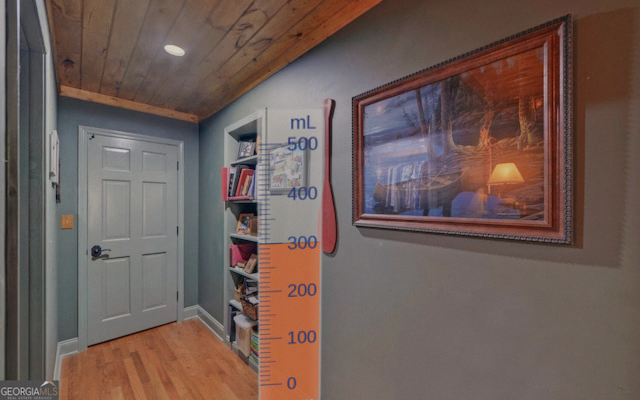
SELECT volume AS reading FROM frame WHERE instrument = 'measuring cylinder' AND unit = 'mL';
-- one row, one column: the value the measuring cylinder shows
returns 300 mL
